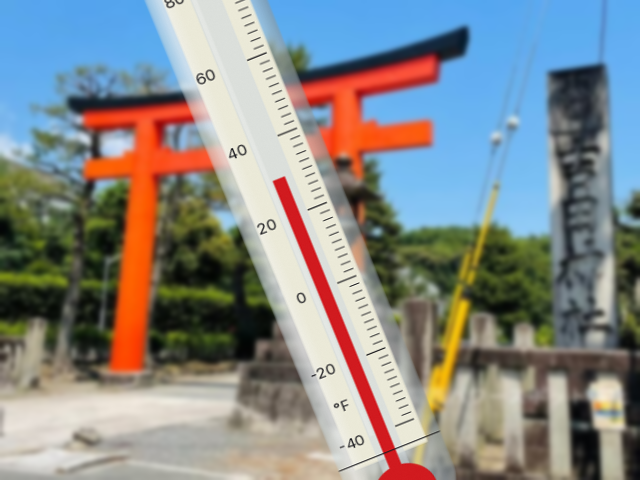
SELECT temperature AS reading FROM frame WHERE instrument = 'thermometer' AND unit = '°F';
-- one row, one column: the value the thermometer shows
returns 30 °F
